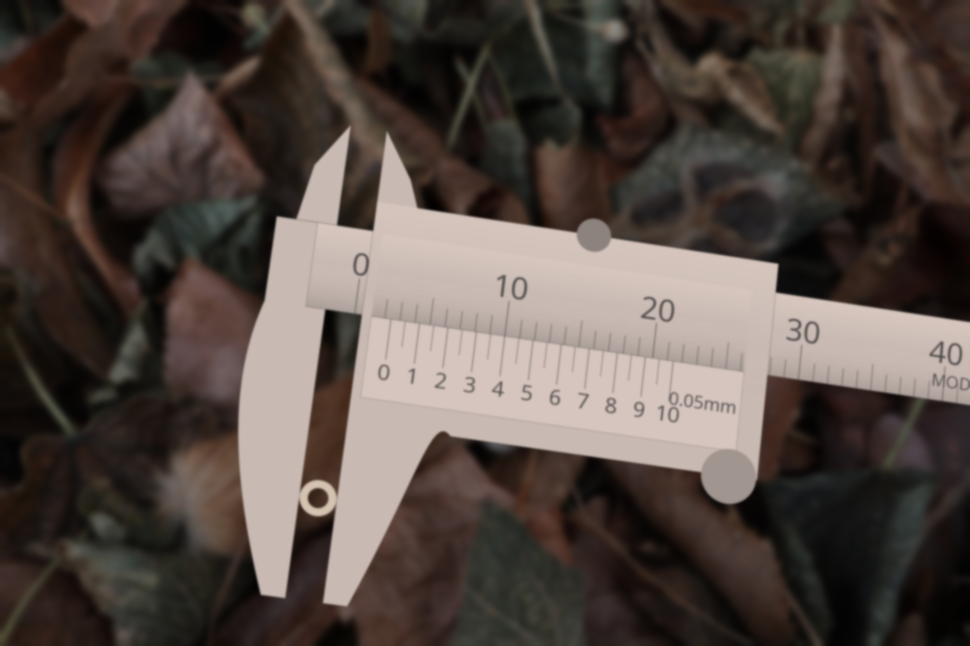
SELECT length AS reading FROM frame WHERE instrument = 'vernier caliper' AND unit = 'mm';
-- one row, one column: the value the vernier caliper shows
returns 2.4 mm
